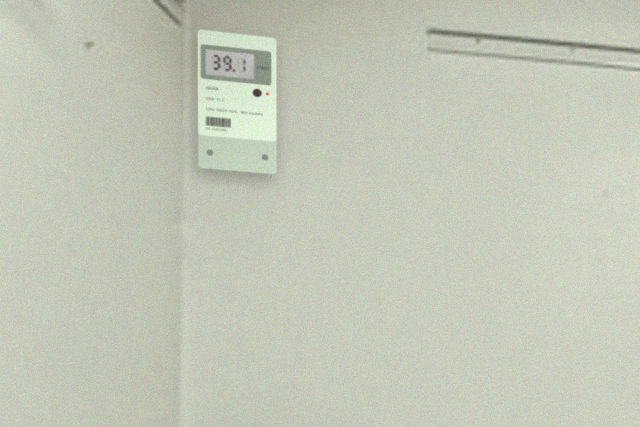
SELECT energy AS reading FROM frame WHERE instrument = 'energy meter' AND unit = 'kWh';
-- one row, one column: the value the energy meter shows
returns 39.1 kWh
